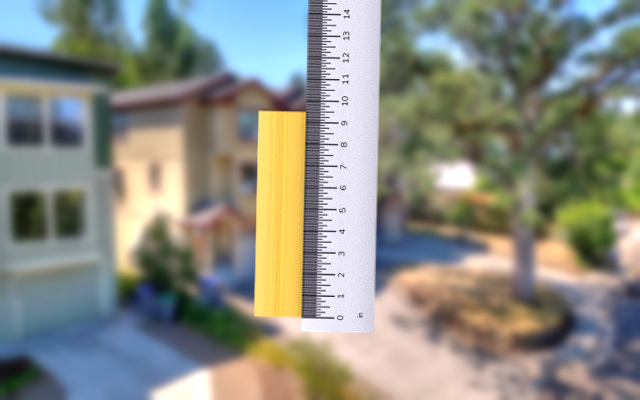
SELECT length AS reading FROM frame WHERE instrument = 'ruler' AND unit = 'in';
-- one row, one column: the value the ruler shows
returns 9.5 in
